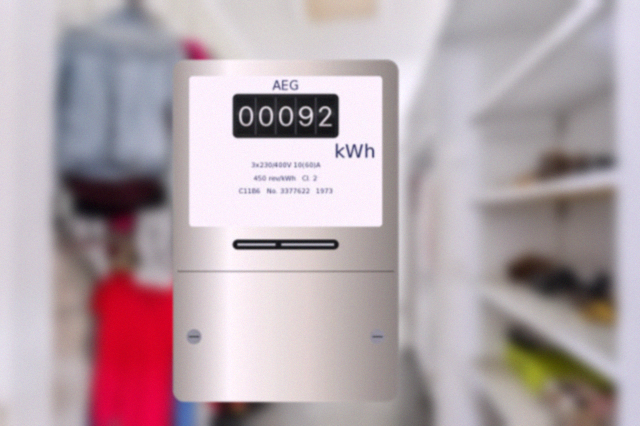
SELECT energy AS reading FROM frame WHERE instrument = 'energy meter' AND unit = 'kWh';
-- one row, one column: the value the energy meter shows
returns 92 kWh
